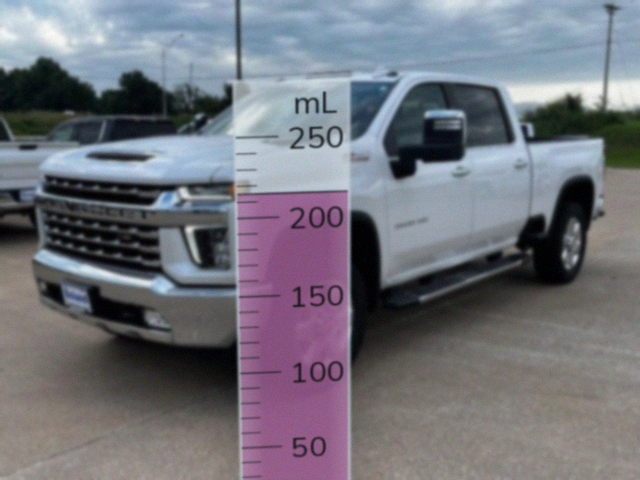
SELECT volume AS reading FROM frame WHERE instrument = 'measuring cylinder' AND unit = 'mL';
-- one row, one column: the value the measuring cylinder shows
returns 215 mL
